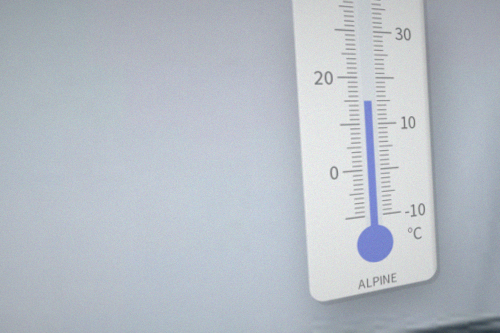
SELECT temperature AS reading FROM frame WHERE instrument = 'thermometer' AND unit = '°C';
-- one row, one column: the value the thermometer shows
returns 15 °C
